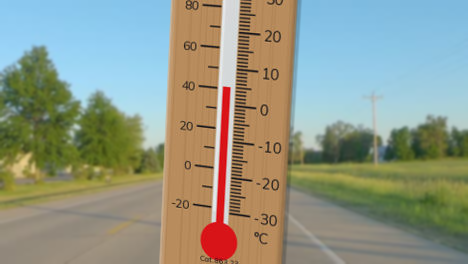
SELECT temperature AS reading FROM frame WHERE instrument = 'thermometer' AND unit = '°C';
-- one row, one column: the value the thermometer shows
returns 5 °C
